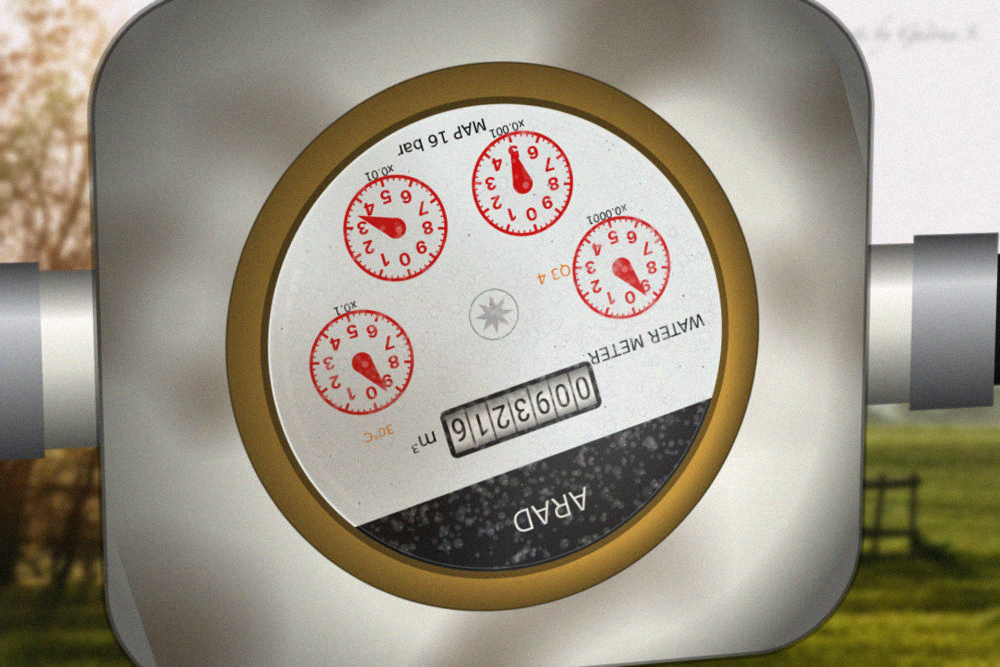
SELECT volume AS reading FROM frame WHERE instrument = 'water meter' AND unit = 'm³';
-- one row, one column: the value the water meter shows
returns 93215.9349 m³
